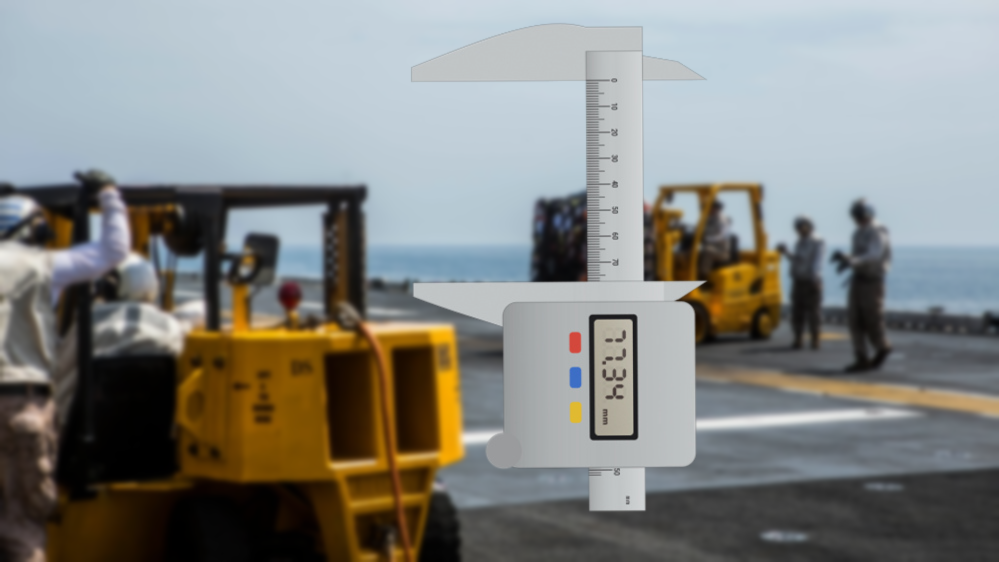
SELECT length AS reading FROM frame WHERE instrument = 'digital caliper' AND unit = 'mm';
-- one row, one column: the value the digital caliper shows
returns 77.34 mm
